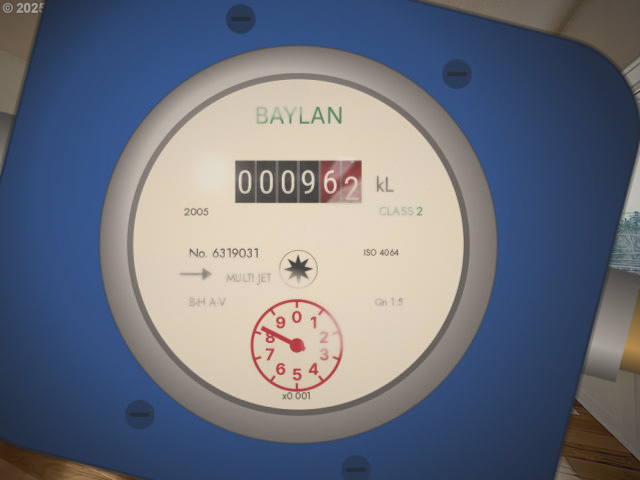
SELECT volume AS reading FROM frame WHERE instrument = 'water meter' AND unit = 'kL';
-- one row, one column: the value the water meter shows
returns 9.618 kL
